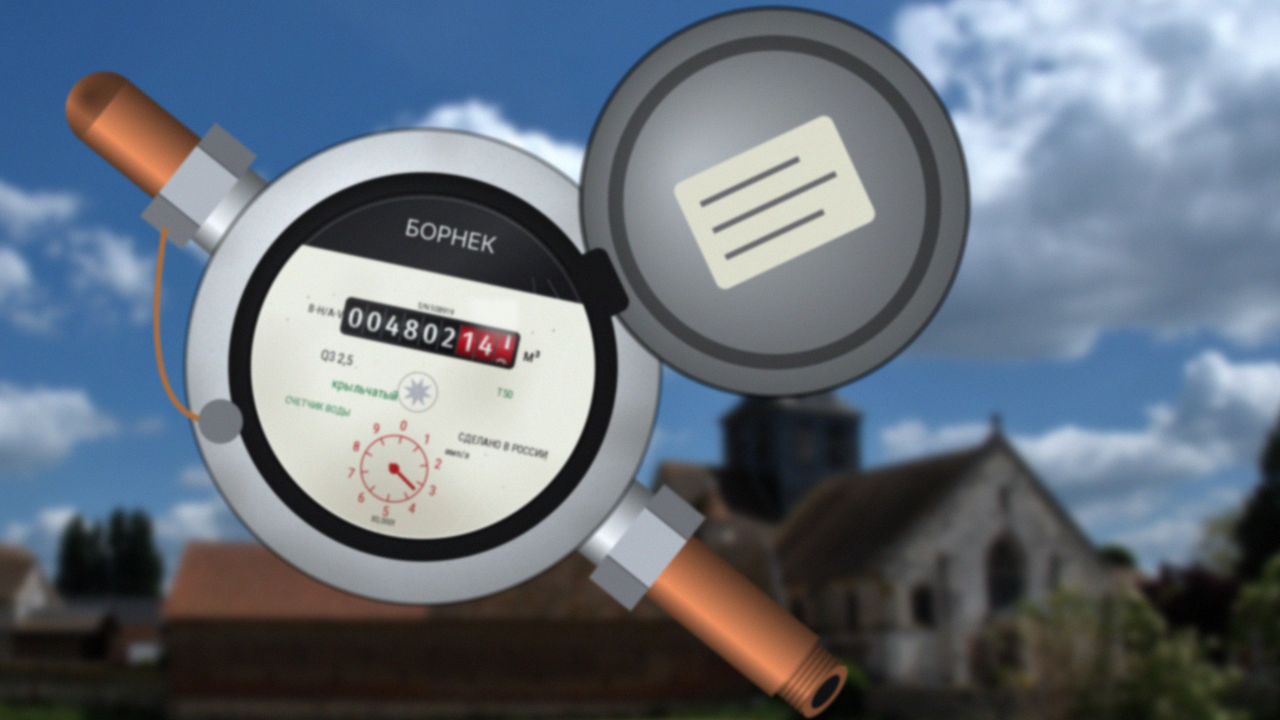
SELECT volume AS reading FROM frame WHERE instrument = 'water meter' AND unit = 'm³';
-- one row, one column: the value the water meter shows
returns 4802.1413 m³
